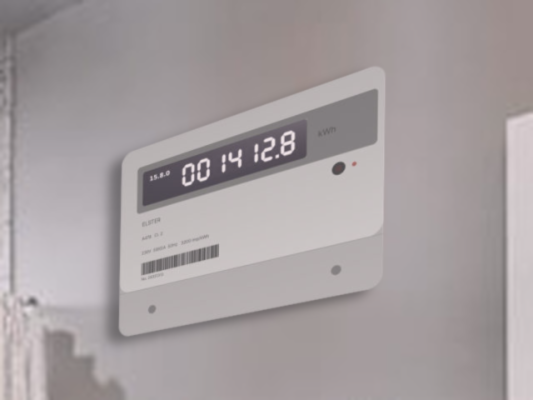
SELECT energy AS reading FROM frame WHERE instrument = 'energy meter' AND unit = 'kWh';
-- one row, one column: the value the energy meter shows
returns 1412.8 kWh
